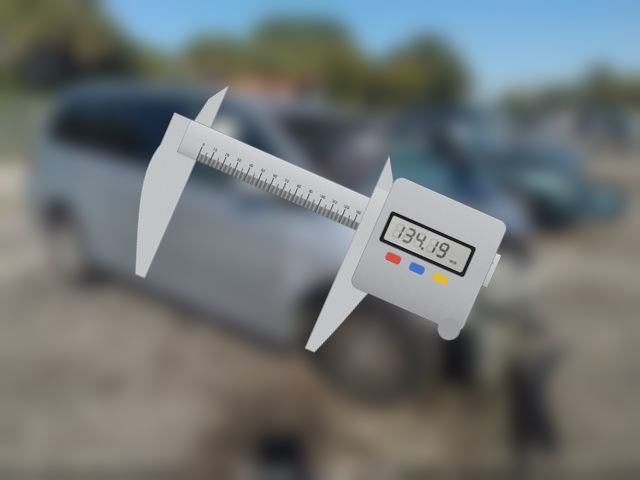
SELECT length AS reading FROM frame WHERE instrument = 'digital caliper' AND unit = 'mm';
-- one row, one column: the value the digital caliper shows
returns 134.19 mm
